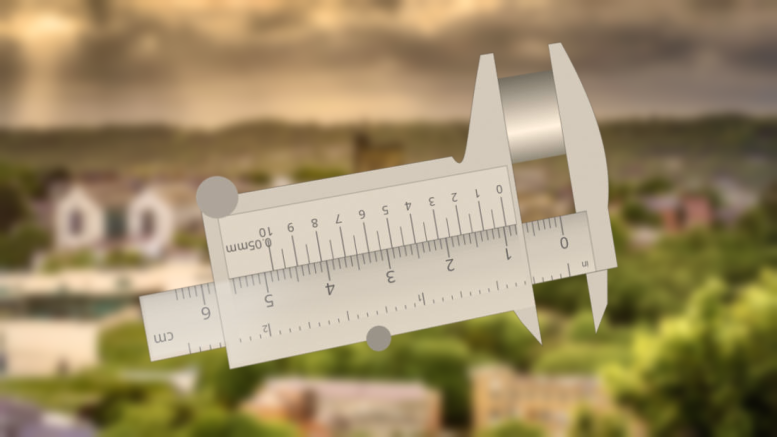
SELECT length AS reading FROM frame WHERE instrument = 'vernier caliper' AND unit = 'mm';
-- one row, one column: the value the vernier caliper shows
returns 9.6 mm
